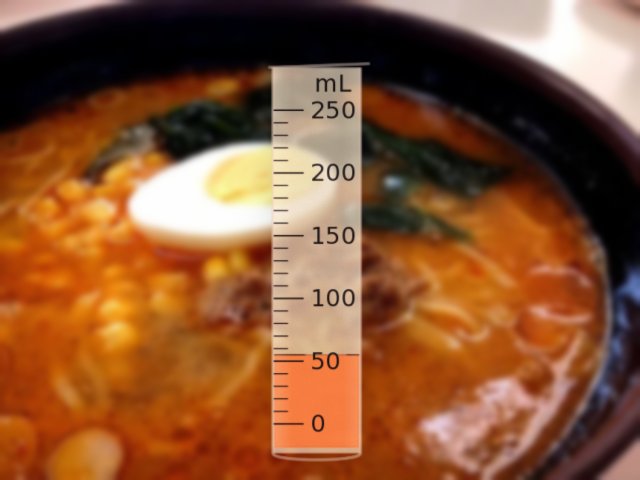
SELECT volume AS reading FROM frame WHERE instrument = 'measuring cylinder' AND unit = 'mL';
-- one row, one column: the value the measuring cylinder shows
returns 55 mL
